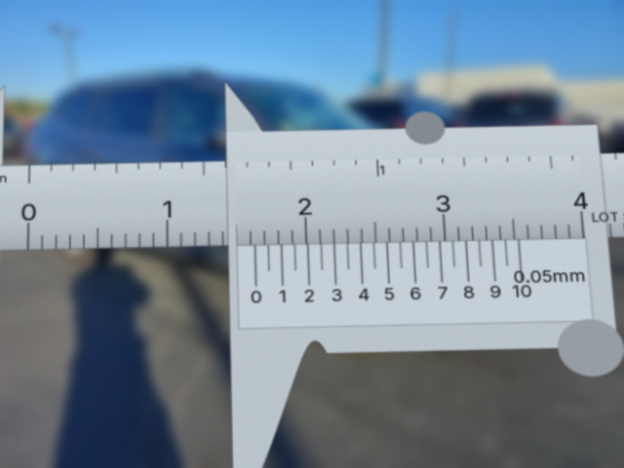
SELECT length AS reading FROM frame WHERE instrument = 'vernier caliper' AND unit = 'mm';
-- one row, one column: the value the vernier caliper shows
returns 16.3 mm
